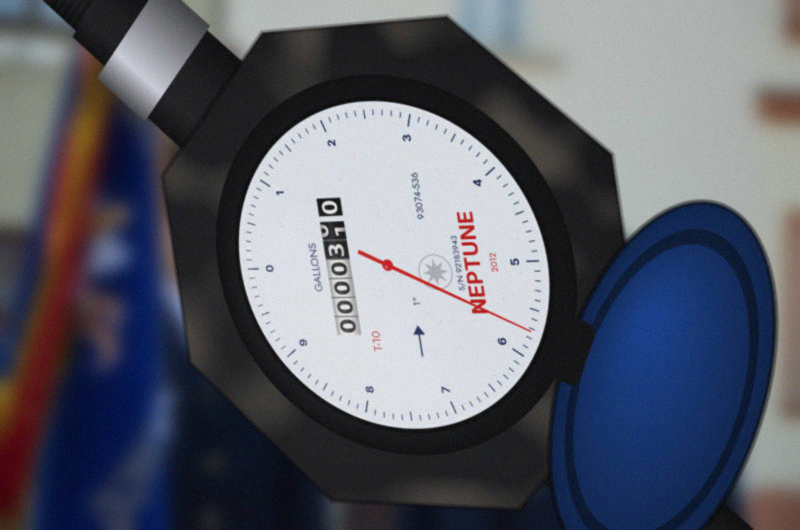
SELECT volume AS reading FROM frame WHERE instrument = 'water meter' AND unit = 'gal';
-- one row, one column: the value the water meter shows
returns 305.7 gal
